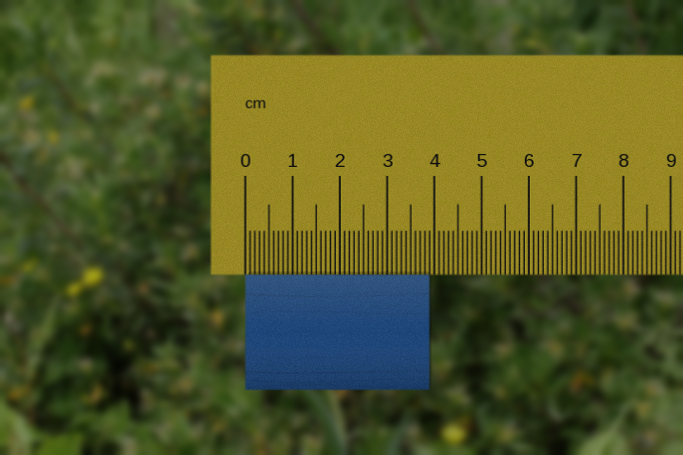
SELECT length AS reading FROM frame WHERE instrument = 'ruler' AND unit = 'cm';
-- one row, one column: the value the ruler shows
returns 3.9 cm
